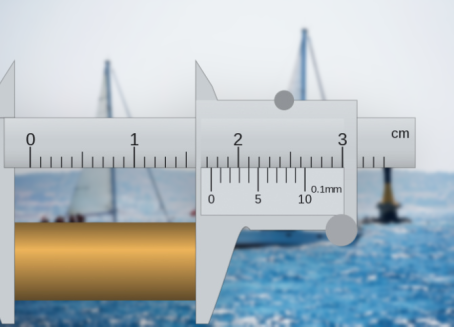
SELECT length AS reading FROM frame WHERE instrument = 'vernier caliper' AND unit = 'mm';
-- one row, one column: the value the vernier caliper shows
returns 17.4 mm
